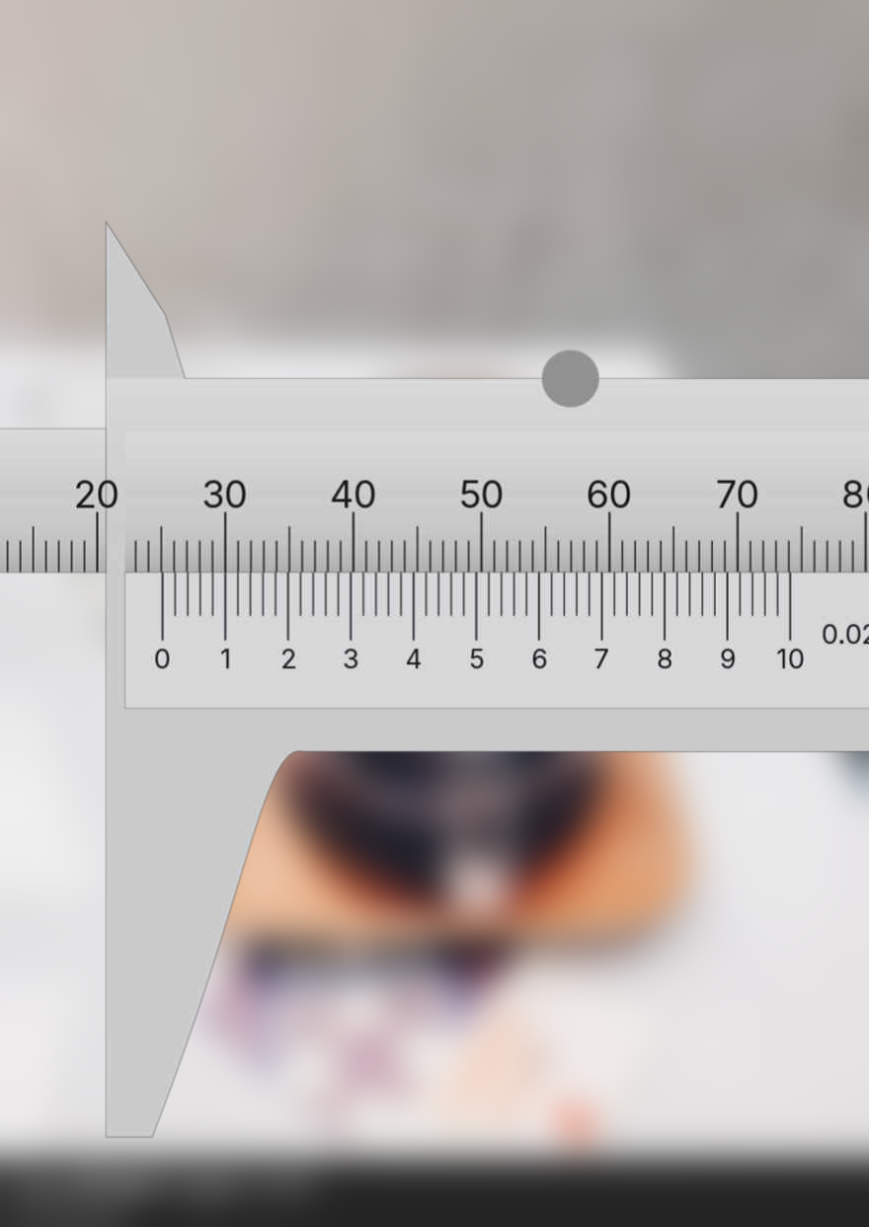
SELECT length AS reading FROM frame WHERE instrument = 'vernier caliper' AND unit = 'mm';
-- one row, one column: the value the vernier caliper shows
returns 25.1 mm
